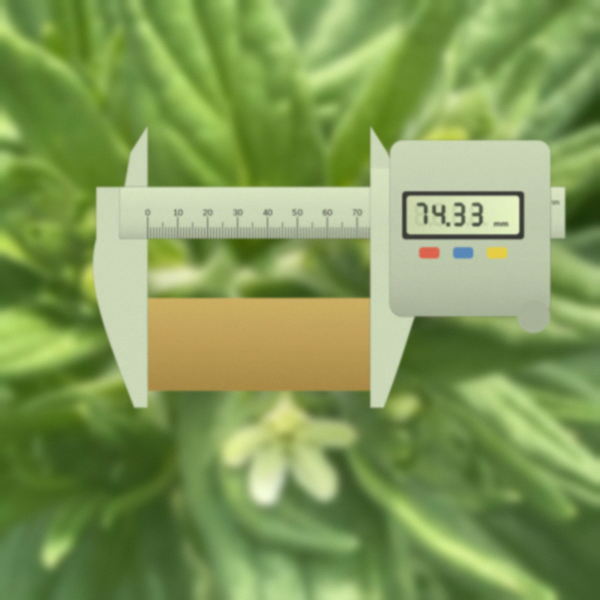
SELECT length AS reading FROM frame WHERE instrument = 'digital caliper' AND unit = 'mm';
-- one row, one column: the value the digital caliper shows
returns 74.33 mm
